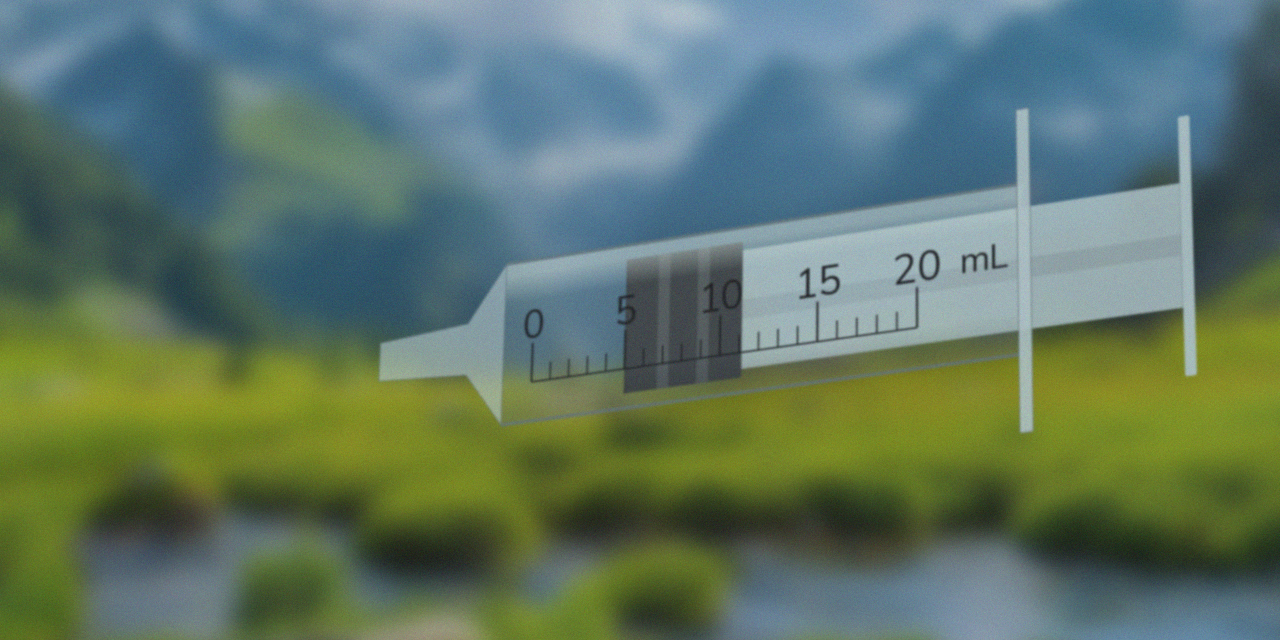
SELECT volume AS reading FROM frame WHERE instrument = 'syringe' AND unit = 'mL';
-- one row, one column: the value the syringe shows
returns 5 mL
